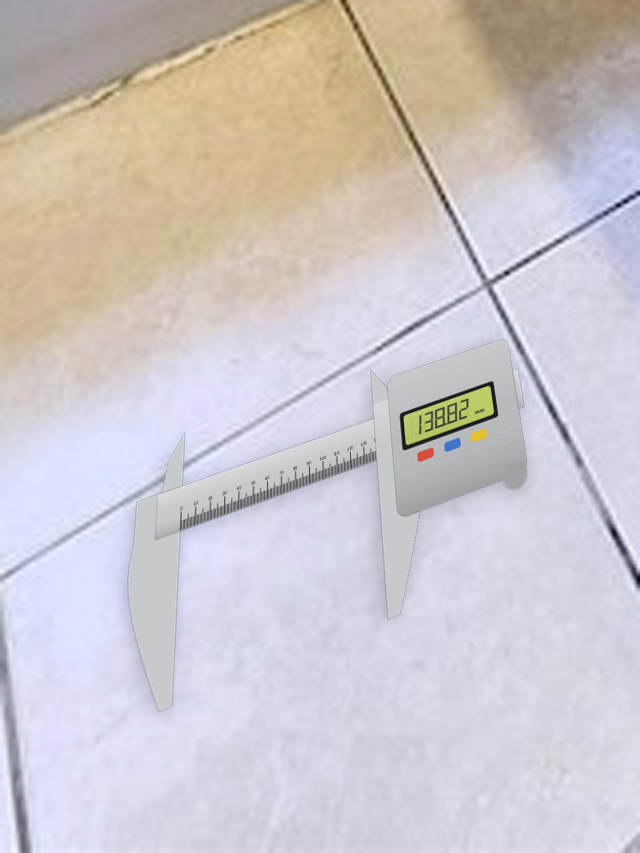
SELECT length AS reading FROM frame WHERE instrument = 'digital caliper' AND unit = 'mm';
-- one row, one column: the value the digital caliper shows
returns 138.82 mm
